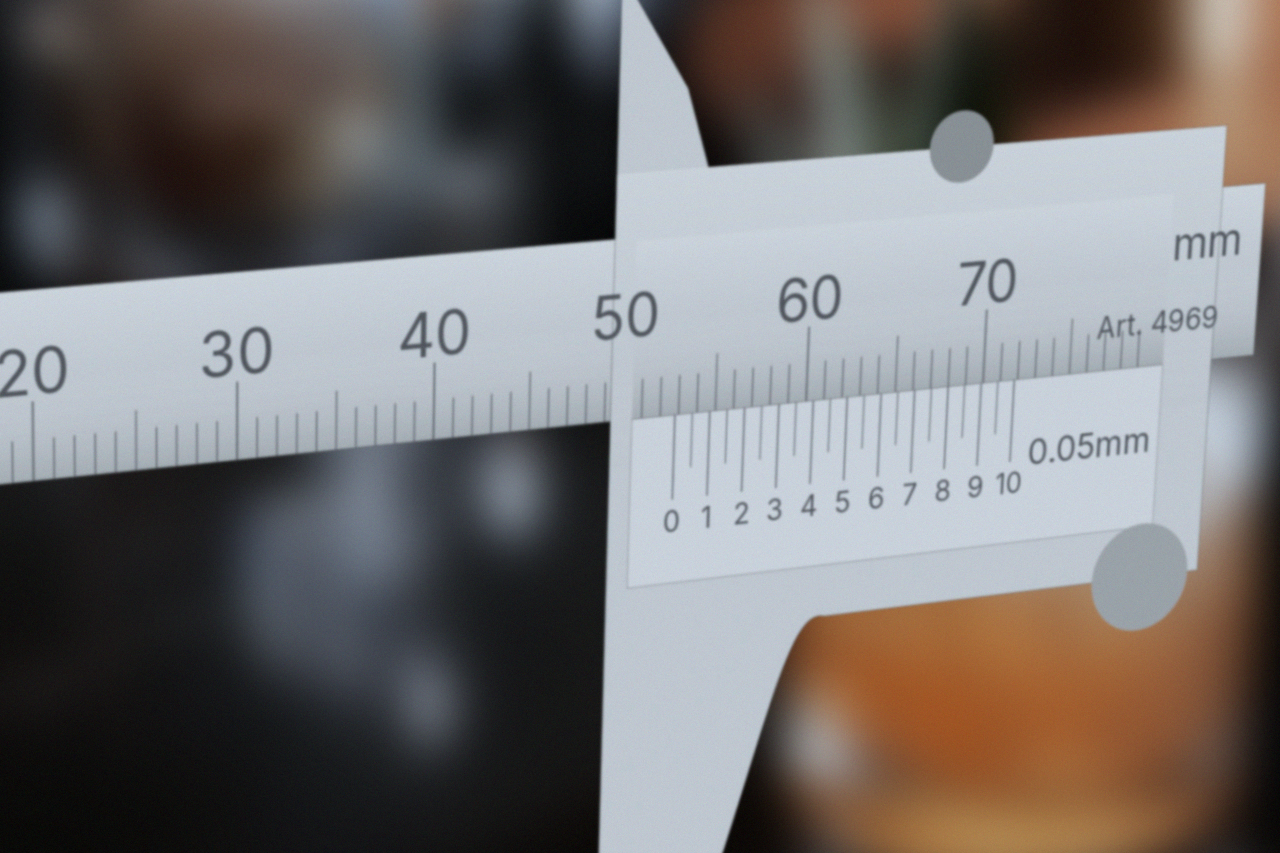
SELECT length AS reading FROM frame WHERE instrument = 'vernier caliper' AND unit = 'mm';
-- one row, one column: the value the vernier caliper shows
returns 52.8 mm
